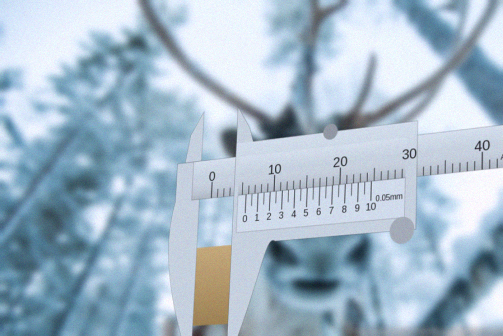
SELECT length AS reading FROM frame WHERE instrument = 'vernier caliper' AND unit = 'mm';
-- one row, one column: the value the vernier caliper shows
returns 5.6 mm
